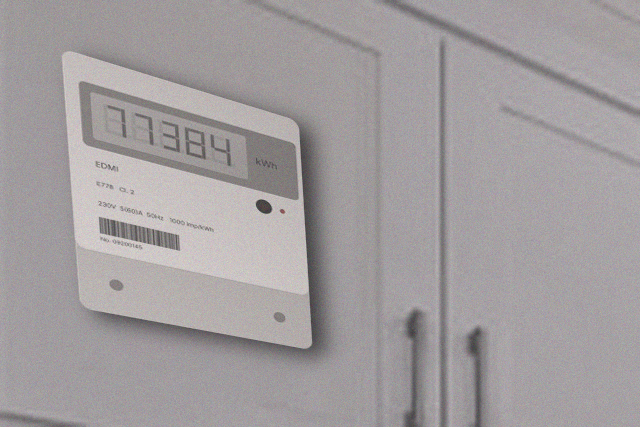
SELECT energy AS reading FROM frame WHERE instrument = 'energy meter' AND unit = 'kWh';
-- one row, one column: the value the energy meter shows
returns 77384 kWh
